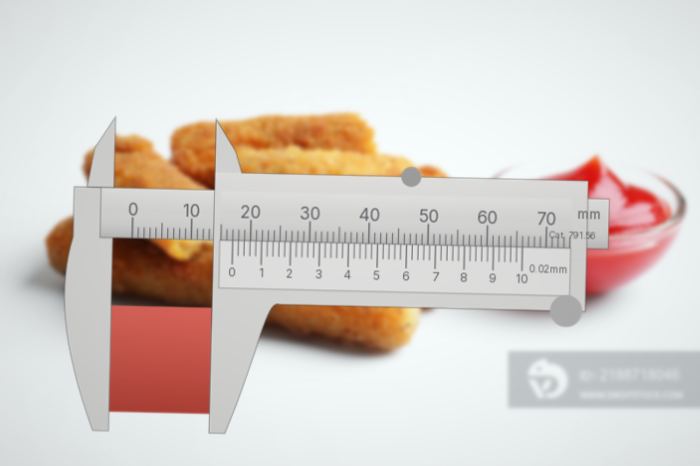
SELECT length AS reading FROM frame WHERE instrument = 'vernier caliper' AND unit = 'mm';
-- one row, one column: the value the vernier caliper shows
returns 17.0 mm
